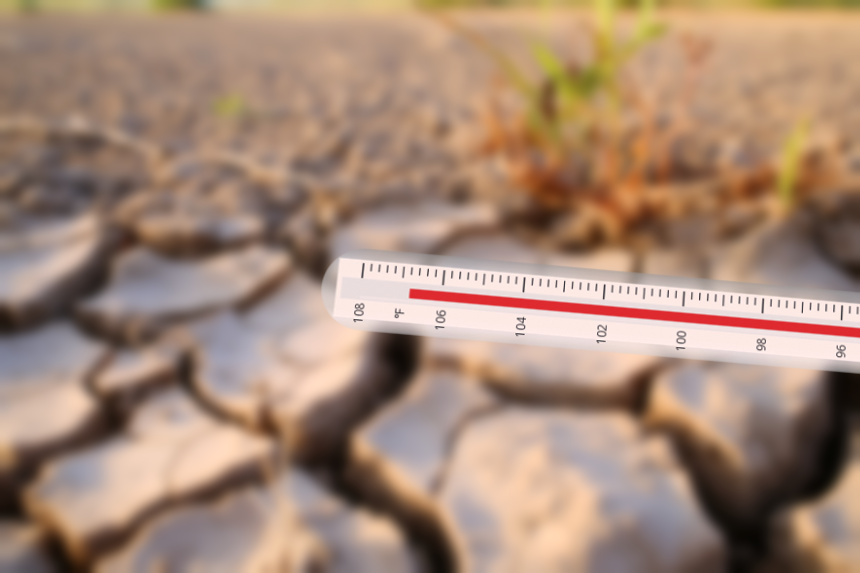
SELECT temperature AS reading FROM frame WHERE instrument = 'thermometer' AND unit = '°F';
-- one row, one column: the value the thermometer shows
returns 106.8 °F
